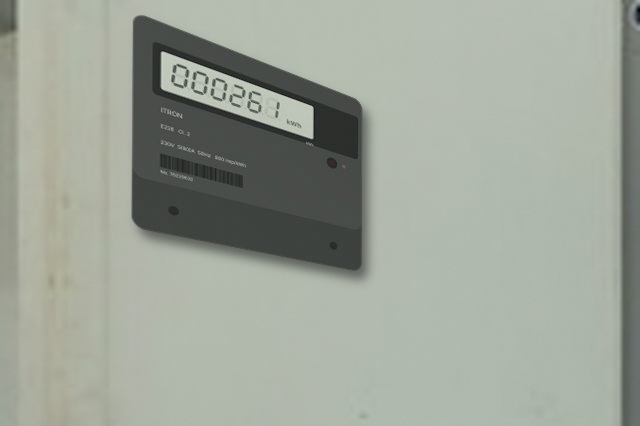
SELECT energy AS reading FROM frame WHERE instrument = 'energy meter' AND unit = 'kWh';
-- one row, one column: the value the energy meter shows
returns 261 kWh
